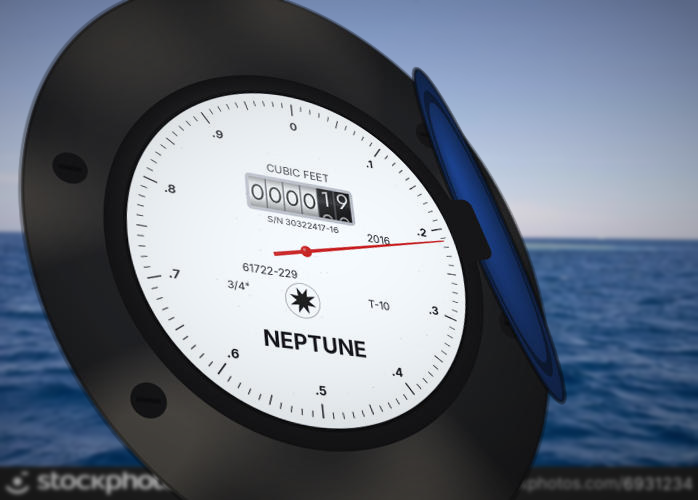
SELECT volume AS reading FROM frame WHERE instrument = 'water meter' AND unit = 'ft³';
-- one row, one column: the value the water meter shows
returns 19.21 ft³
